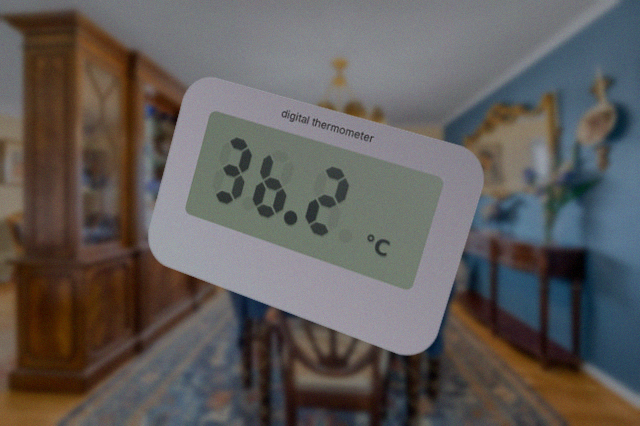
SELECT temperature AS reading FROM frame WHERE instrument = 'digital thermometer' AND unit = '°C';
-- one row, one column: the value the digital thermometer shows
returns 36.2 °C
